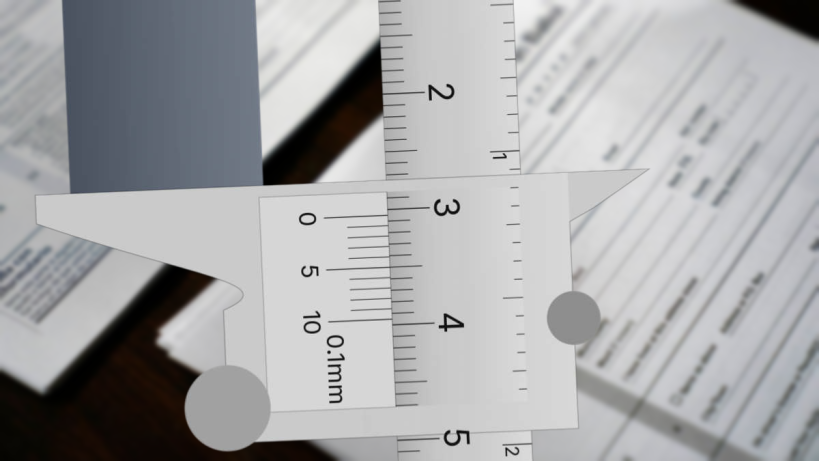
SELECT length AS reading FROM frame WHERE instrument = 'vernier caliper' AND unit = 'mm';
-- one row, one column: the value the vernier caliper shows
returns 30.5 mm
